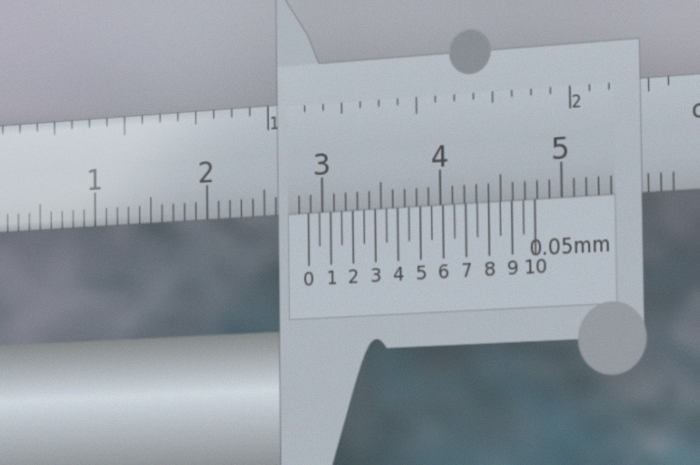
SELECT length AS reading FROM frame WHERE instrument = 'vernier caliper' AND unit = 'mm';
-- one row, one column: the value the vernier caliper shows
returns 28.8 mm
